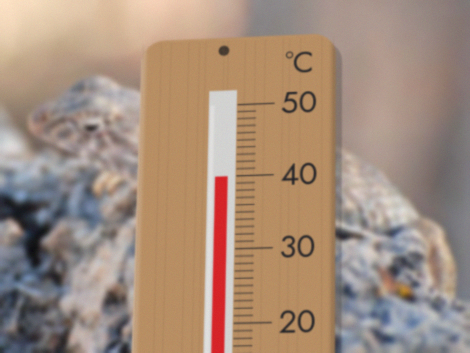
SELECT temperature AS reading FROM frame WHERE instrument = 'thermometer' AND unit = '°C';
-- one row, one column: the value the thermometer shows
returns 40 °C
